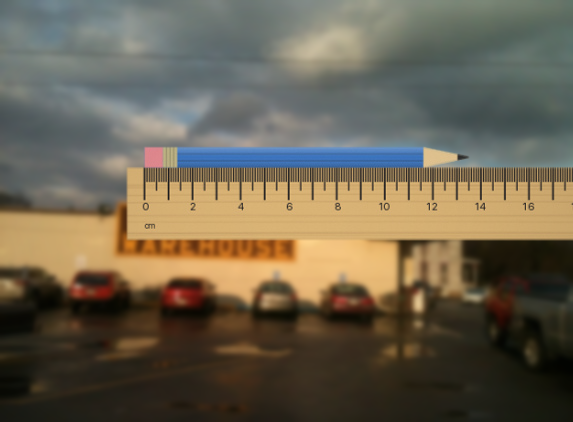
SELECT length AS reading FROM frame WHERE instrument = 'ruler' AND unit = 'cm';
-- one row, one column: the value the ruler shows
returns 13.5 cm
